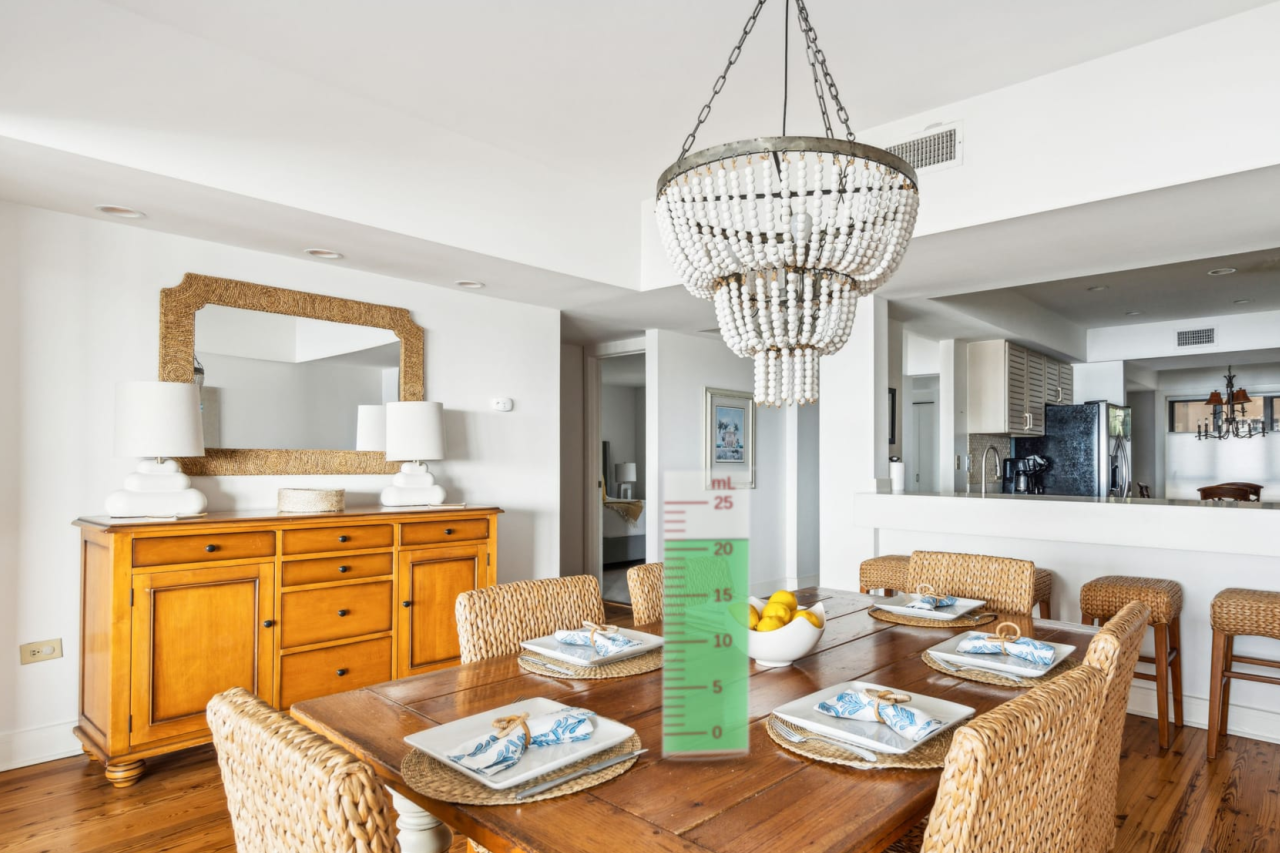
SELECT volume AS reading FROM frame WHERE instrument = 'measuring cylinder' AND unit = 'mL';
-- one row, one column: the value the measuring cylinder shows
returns 21 mL
